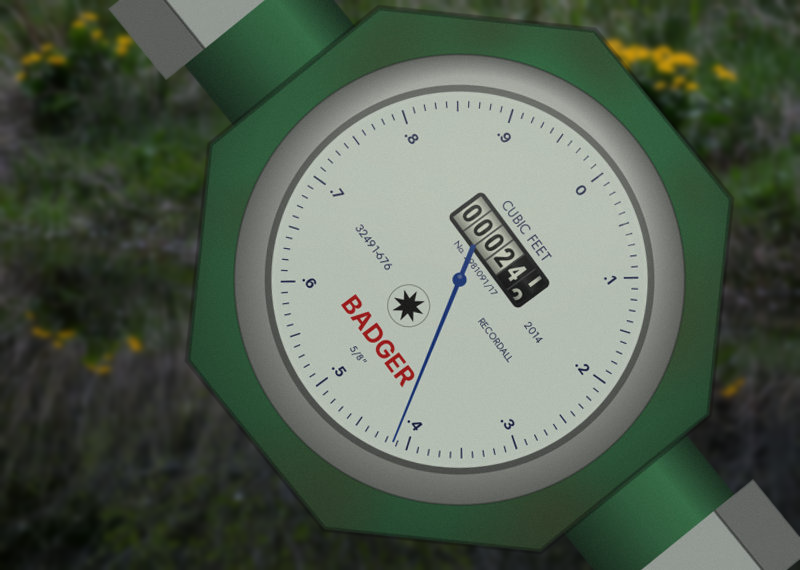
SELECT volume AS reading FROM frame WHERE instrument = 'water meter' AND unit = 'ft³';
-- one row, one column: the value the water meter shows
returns 241.41 ft³
